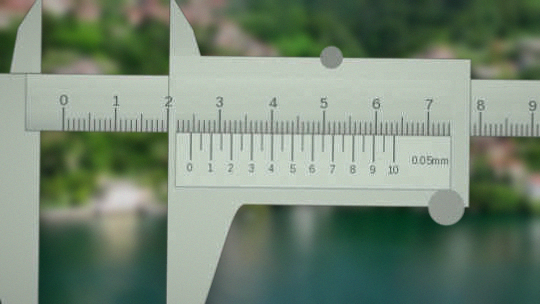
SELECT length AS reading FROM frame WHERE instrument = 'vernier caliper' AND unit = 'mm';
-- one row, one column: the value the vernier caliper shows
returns 24.5 mm
